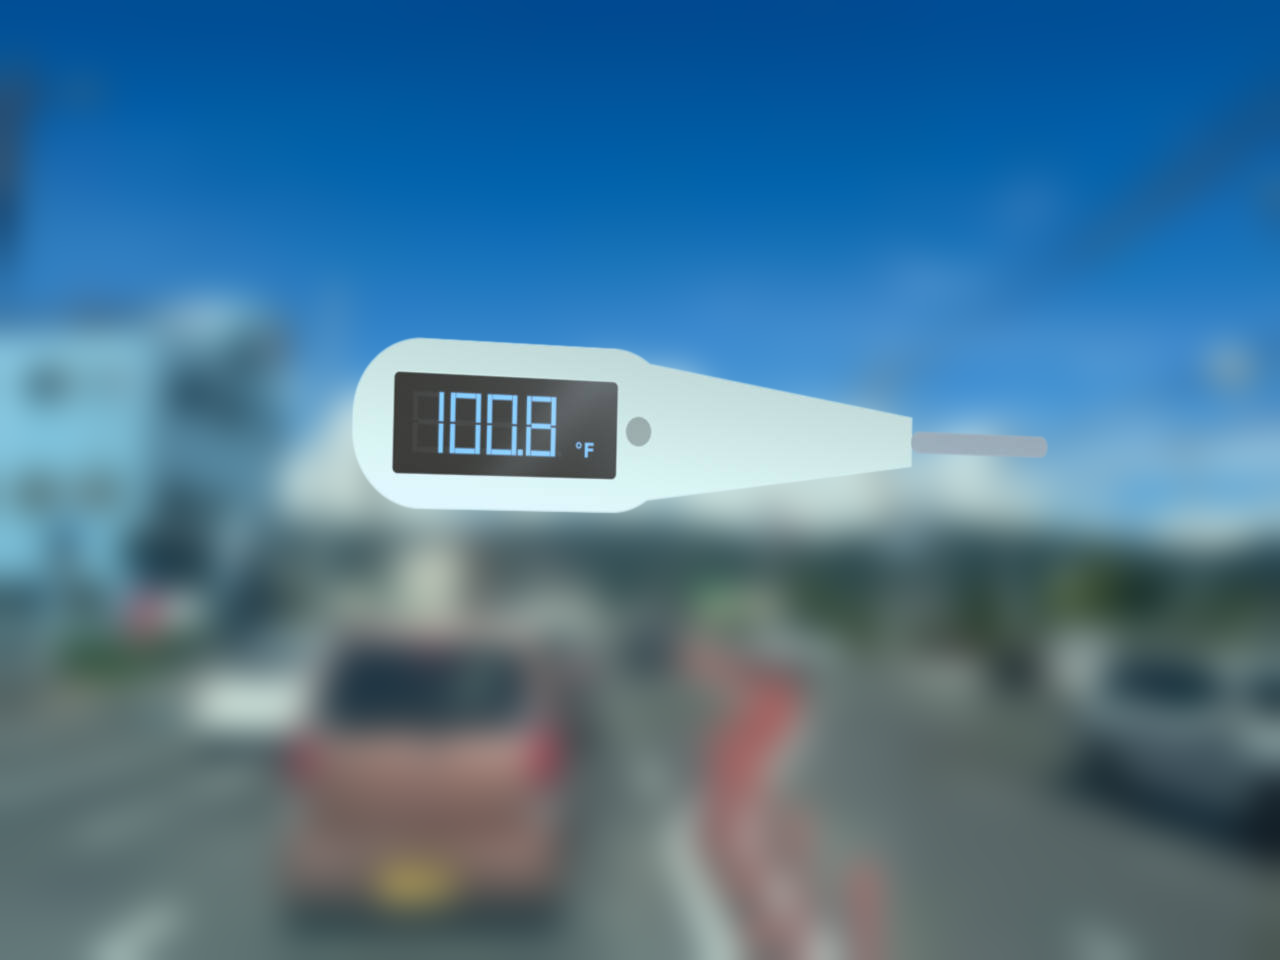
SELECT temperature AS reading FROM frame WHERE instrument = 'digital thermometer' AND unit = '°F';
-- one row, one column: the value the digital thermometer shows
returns 100.8 °F
